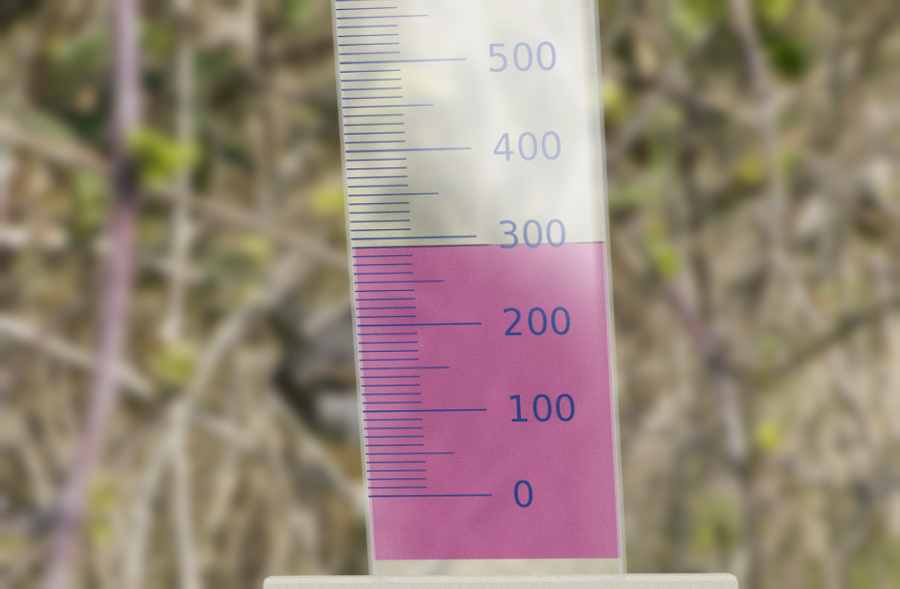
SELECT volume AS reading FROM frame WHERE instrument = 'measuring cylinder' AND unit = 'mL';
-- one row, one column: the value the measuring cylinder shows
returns 290 mL
